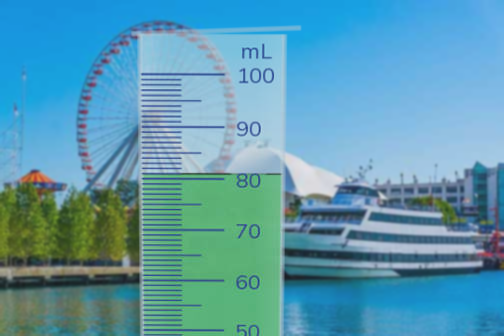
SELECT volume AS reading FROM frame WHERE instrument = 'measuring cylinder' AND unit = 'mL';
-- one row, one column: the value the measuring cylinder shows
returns 81 mL
